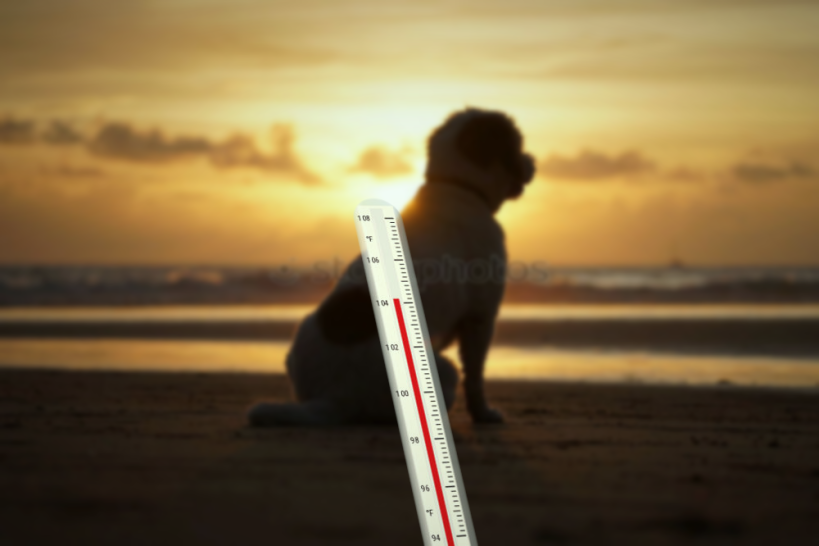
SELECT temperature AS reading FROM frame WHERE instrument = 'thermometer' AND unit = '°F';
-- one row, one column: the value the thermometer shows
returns 104.2 °F
